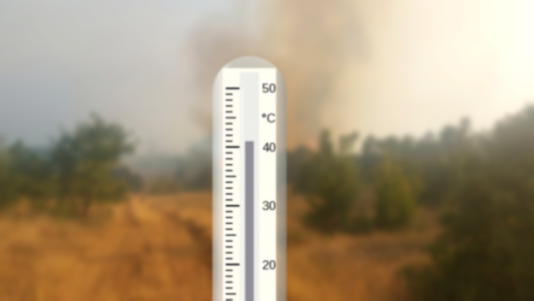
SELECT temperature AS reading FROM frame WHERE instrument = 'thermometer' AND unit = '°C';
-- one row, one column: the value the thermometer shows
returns 41 °C
